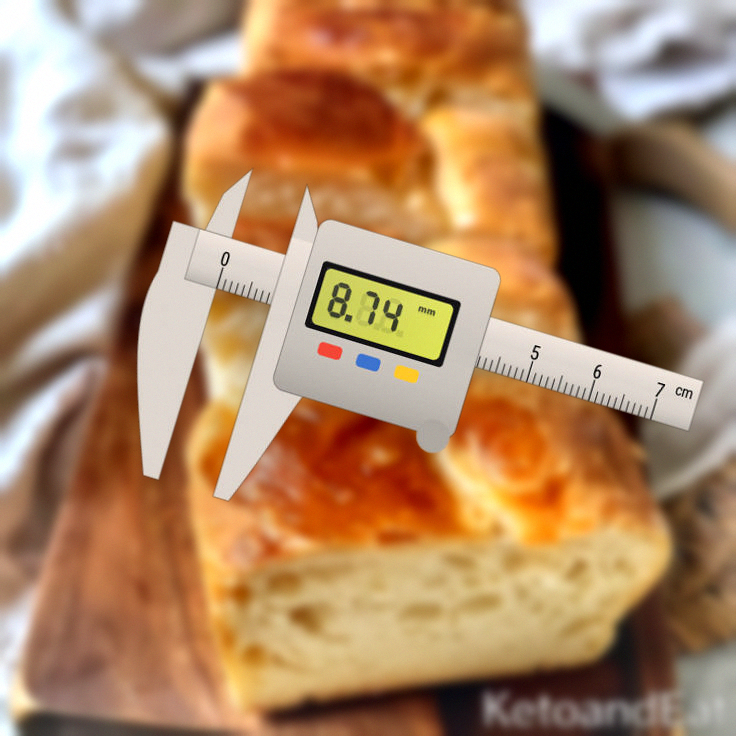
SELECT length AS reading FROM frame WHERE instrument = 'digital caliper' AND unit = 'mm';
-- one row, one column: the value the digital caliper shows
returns 8.74 mm
